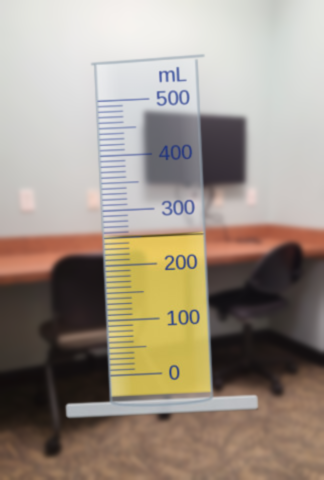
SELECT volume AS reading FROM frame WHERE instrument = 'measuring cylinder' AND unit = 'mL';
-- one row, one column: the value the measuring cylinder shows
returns 250 mL
